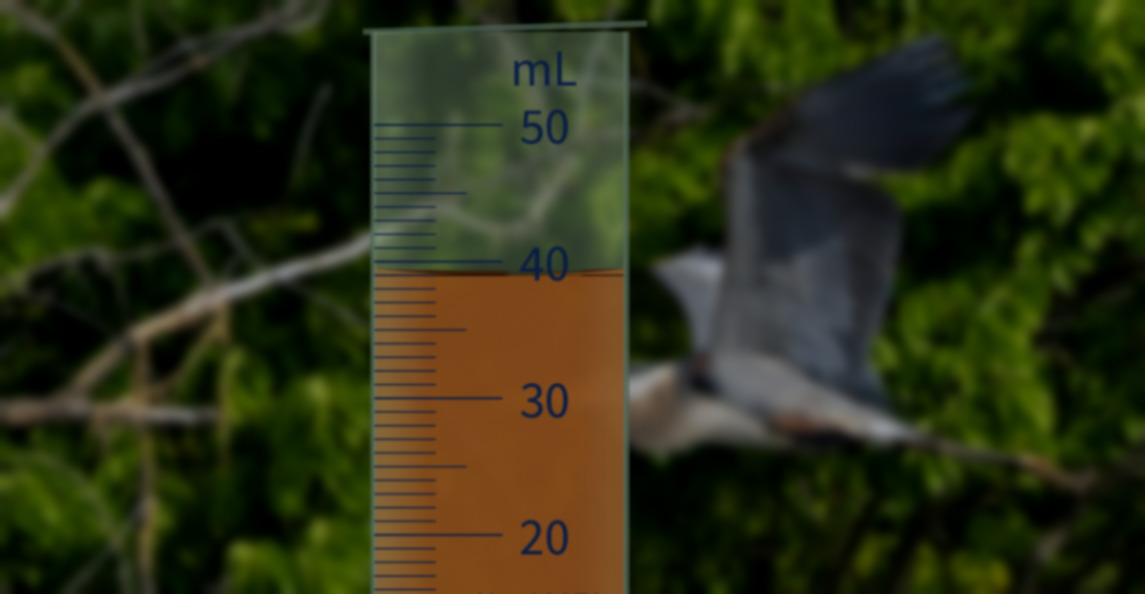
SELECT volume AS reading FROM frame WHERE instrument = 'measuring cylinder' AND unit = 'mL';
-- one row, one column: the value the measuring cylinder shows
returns 39 mL
